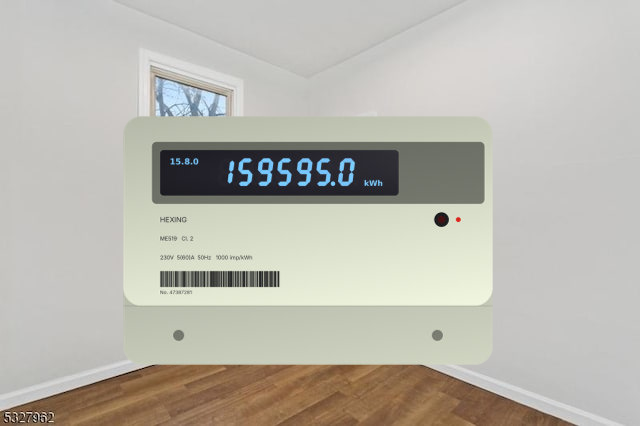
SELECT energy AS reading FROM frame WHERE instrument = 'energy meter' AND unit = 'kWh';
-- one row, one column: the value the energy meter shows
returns 159595.0 kWh
